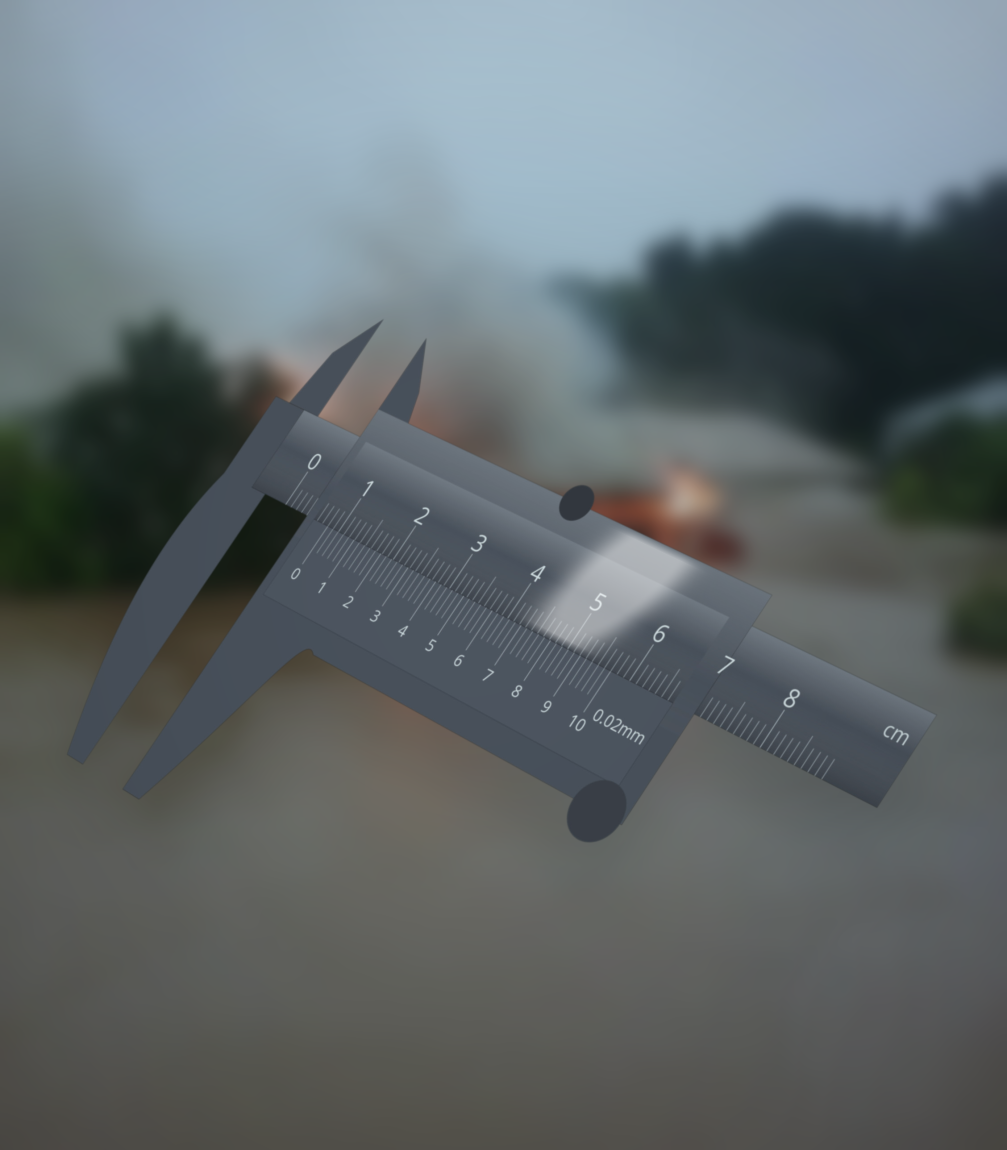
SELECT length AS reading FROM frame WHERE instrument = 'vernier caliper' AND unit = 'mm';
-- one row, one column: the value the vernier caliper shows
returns 8.0 mm
